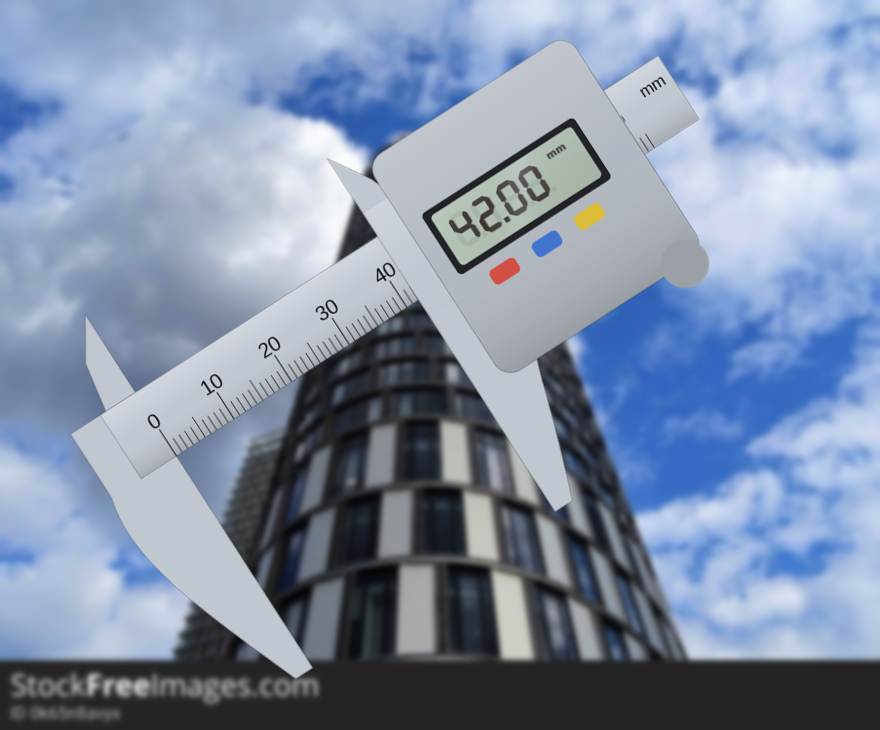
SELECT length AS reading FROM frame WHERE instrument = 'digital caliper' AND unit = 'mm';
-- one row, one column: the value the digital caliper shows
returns 42.00 mm
